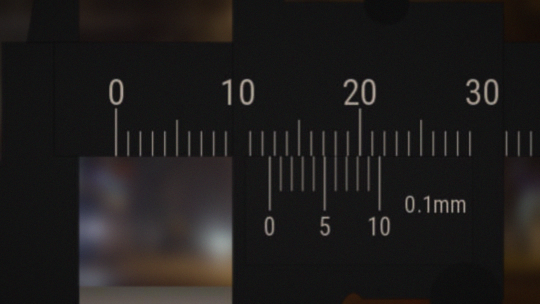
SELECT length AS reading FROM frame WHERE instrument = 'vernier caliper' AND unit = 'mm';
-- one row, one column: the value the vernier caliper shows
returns 12.6 mm
